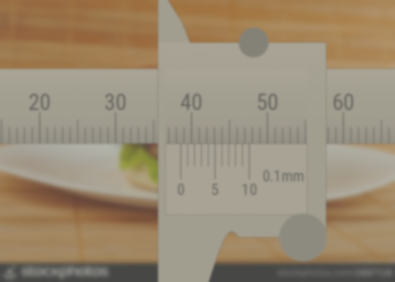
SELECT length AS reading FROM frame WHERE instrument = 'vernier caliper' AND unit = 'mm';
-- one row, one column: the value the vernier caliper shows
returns 38.6 mm
